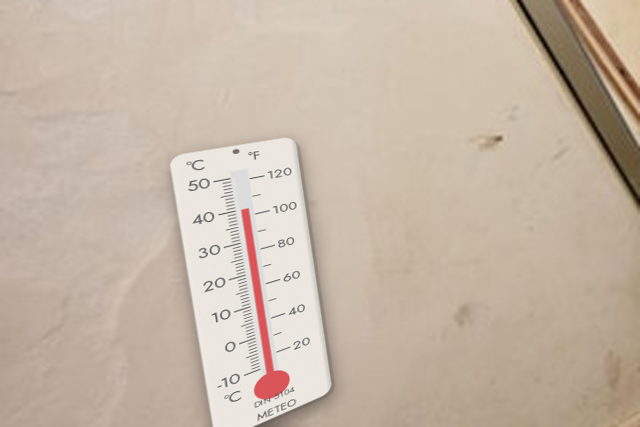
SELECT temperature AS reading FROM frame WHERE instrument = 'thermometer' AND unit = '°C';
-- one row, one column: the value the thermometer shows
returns 40 °C
